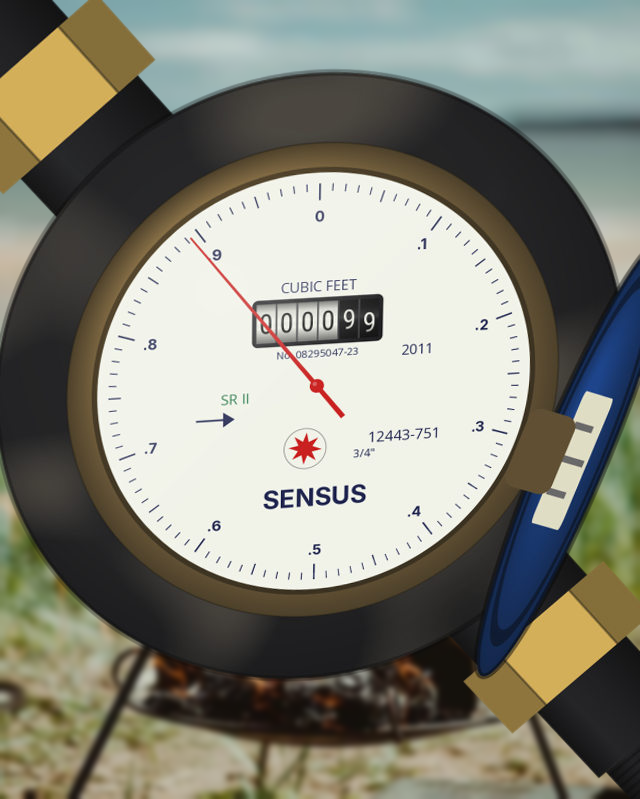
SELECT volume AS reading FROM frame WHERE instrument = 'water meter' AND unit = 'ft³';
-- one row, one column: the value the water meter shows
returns 98.89 ft³
